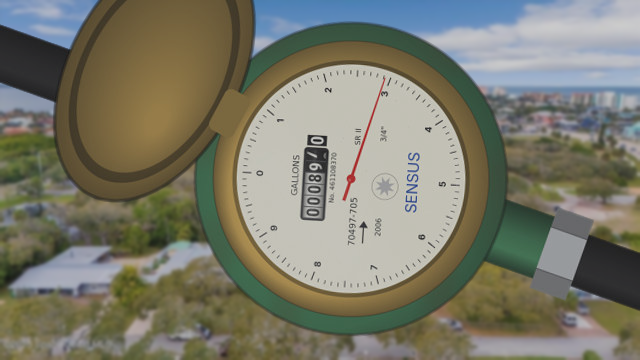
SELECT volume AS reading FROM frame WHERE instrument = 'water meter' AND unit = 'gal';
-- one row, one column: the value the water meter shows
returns 8972.9 gal
